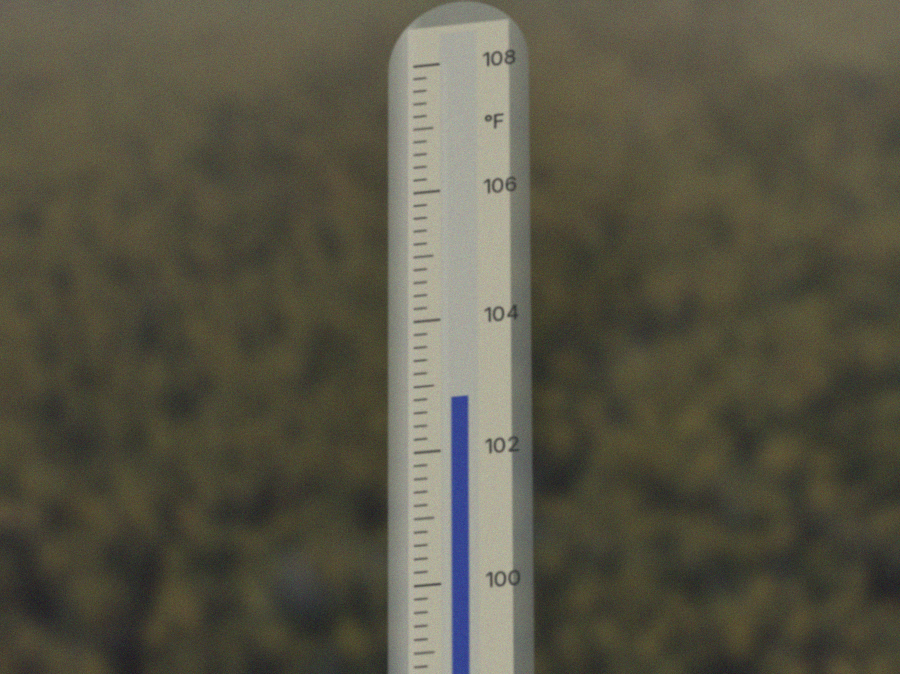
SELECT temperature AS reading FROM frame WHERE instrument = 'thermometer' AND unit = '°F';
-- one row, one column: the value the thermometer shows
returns 102.8 °F
